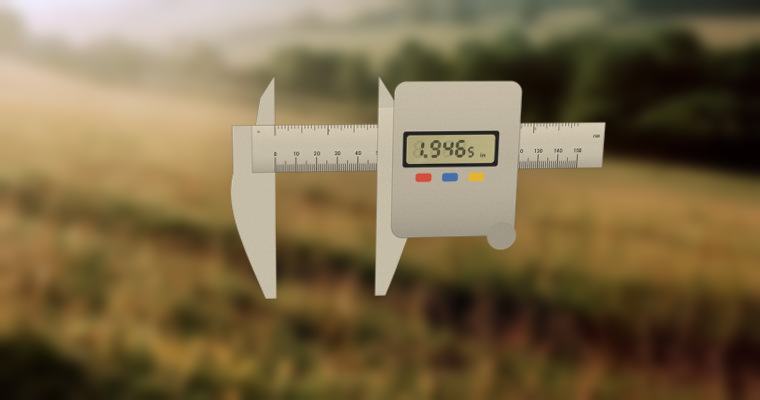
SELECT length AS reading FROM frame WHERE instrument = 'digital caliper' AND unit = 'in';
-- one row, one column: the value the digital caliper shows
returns 1.9465 in
